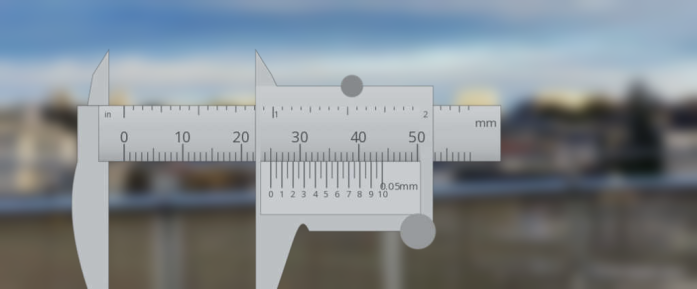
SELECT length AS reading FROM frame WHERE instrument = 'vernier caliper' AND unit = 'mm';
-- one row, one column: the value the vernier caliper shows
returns 25.0 mm
